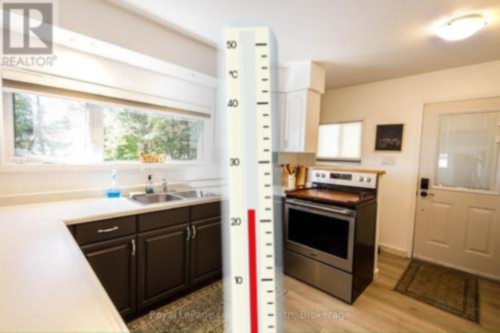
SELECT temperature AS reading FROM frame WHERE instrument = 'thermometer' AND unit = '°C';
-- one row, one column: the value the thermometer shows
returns 22 °C
